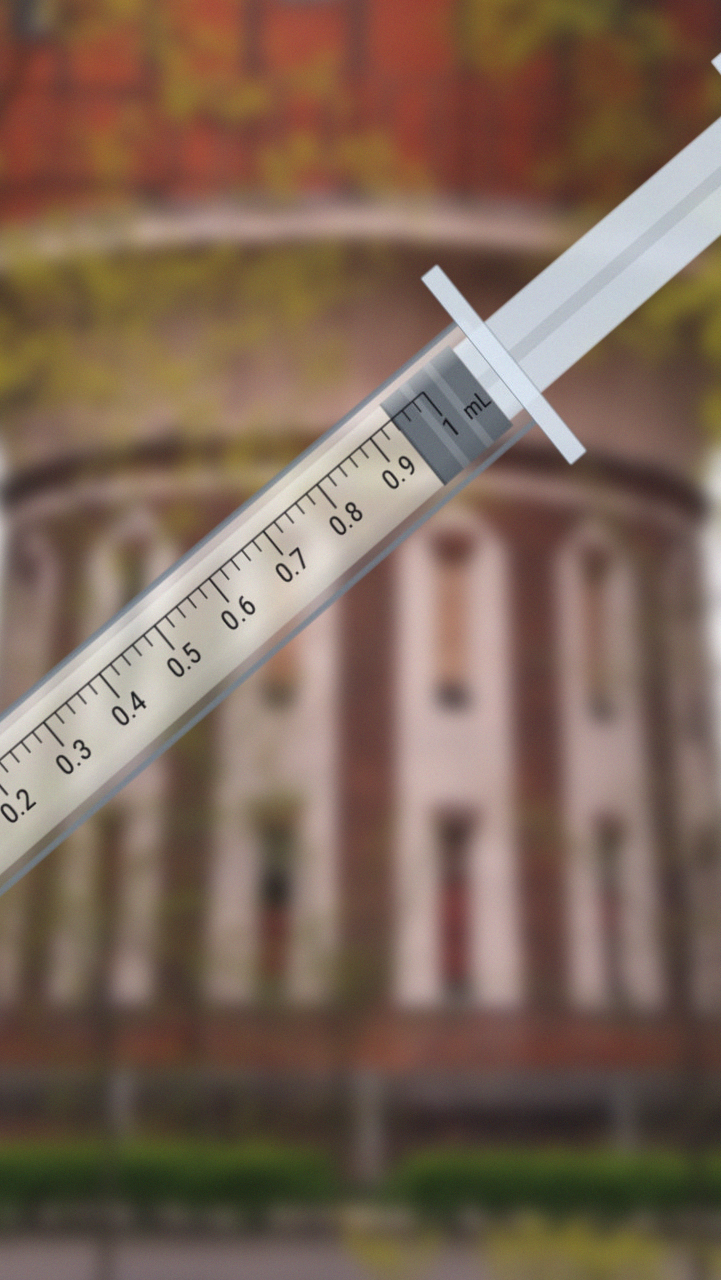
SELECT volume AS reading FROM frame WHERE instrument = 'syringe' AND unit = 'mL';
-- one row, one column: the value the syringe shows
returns 0.94 mL
